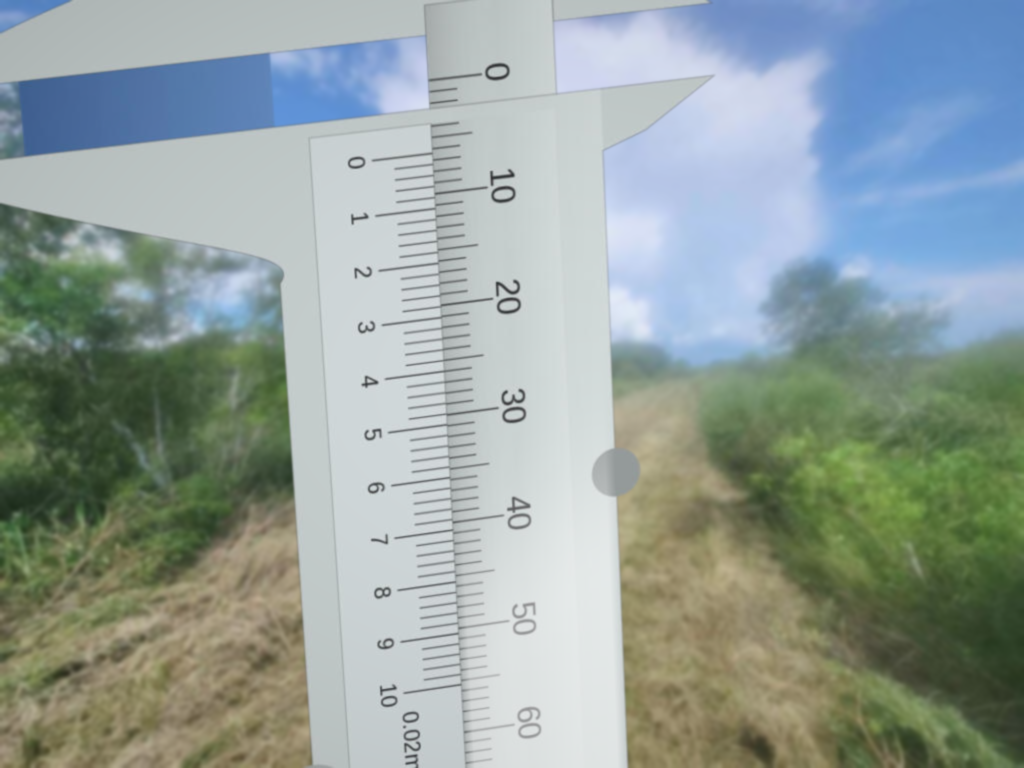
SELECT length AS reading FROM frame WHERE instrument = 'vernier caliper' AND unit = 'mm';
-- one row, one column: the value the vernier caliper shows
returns 6.4 mm
